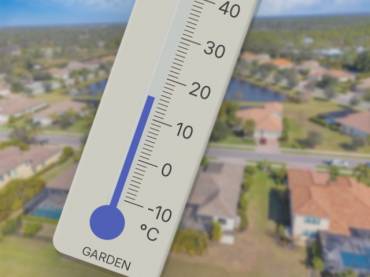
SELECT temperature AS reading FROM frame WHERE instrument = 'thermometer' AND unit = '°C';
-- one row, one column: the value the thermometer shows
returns 15 °C
